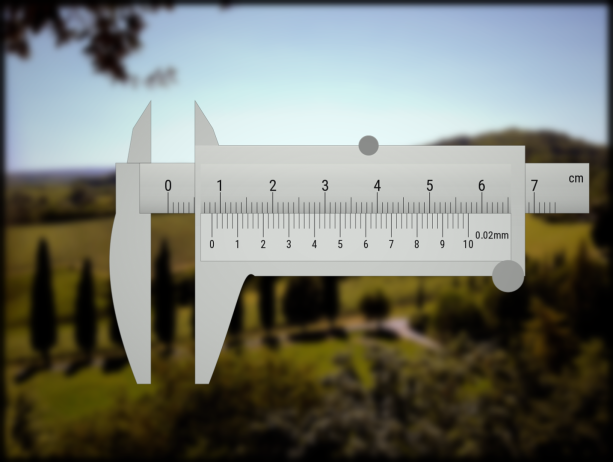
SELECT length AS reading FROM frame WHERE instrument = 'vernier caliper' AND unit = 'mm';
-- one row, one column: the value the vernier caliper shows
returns 8.4 mm
